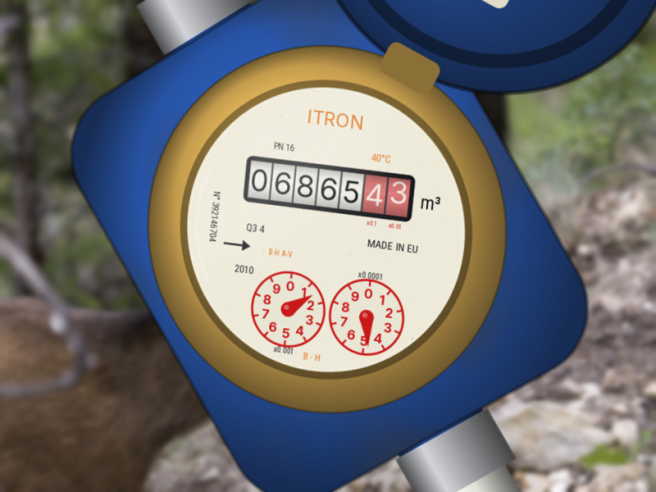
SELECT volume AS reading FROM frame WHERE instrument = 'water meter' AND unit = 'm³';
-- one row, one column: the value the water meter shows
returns 6865.4314 m³
